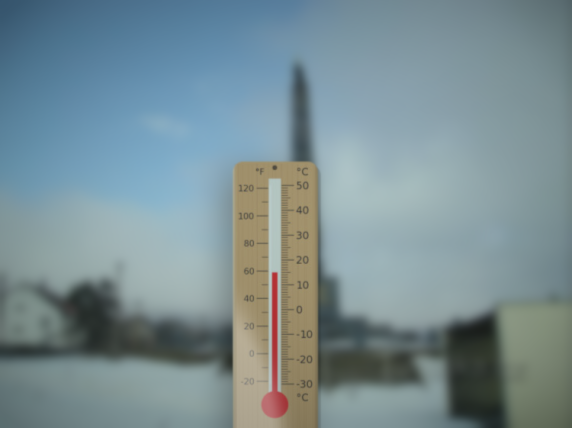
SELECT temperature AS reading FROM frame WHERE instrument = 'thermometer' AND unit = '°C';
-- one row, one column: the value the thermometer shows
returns 15 °C
